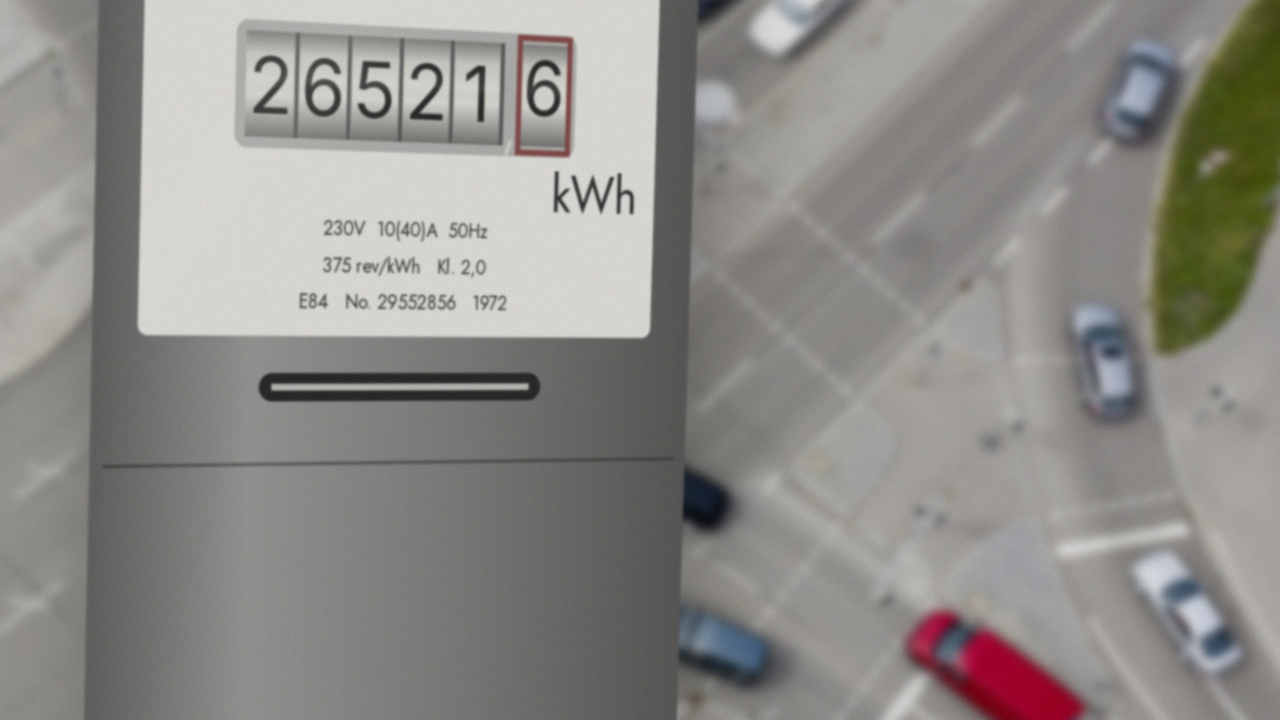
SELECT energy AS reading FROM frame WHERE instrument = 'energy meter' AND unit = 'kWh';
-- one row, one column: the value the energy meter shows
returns 26521.6 kWh
